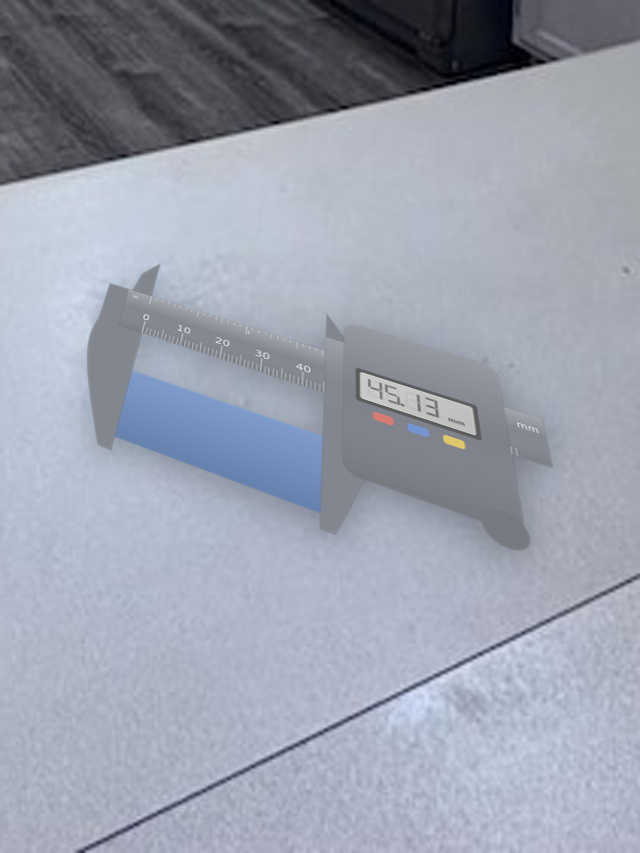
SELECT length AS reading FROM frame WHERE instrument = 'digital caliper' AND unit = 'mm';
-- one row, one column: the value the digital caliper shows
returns 45.13 mm
